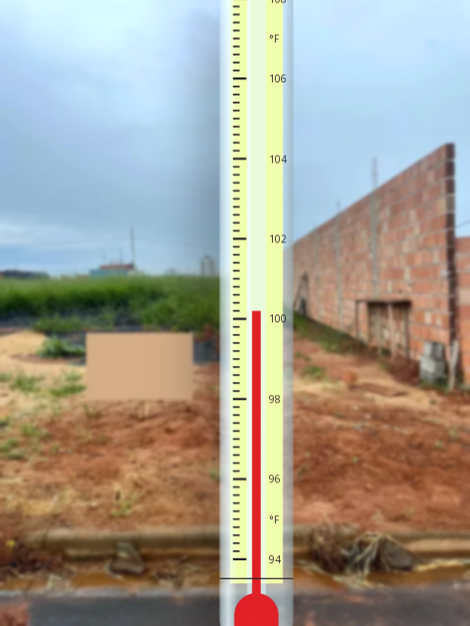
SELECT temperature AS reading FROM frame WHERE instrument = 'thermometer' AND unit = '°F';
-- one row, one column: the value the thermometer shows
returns 100.2 °F
